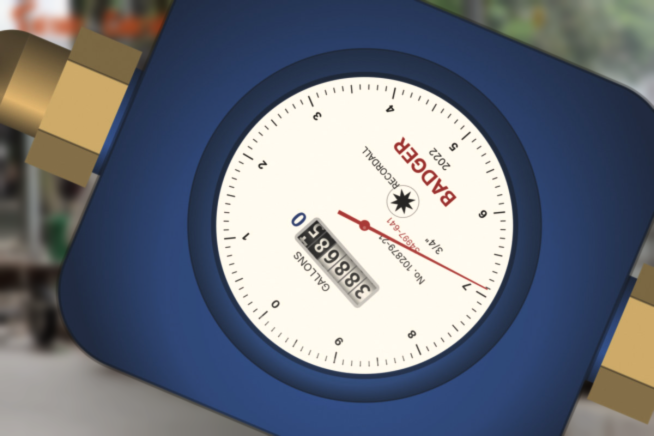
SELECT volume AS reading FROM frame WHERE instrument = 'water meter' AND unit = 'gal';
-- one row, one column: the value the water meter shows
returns 3886846.9 gal
